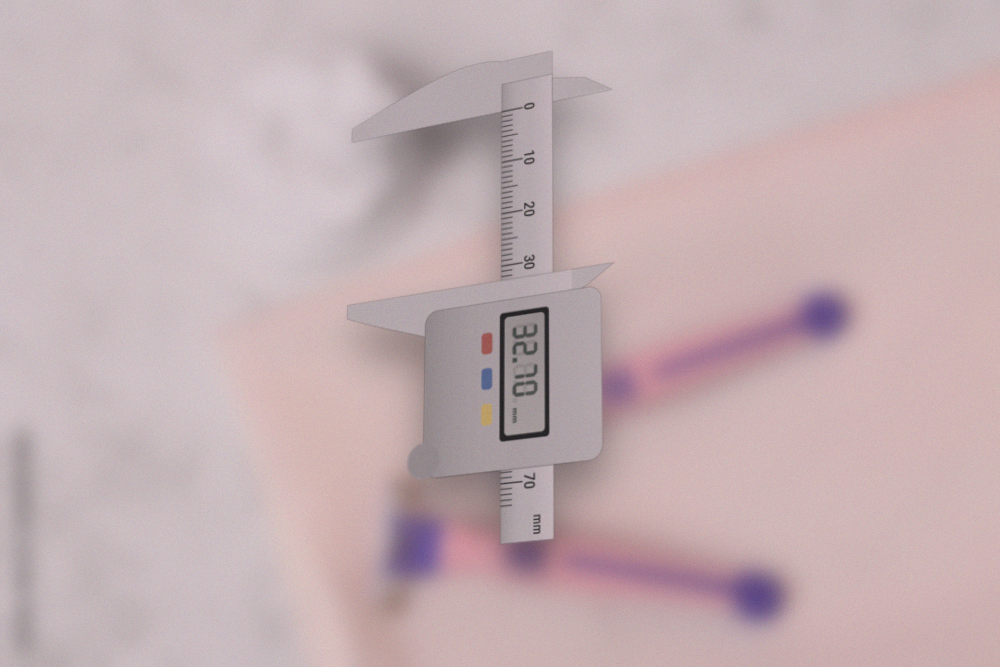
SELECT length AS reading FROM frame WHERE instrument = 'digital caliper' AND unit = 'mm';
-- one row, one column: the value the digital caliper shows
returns 32.70 mm
